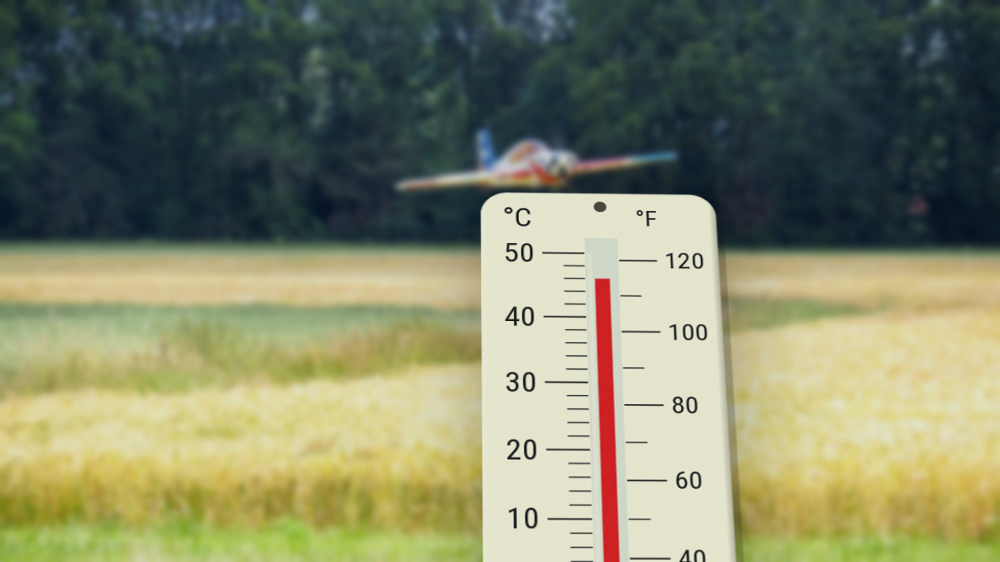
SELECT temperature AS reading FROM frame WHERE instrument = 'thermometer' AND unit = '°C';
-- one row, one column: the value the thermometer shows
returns 46 °C
